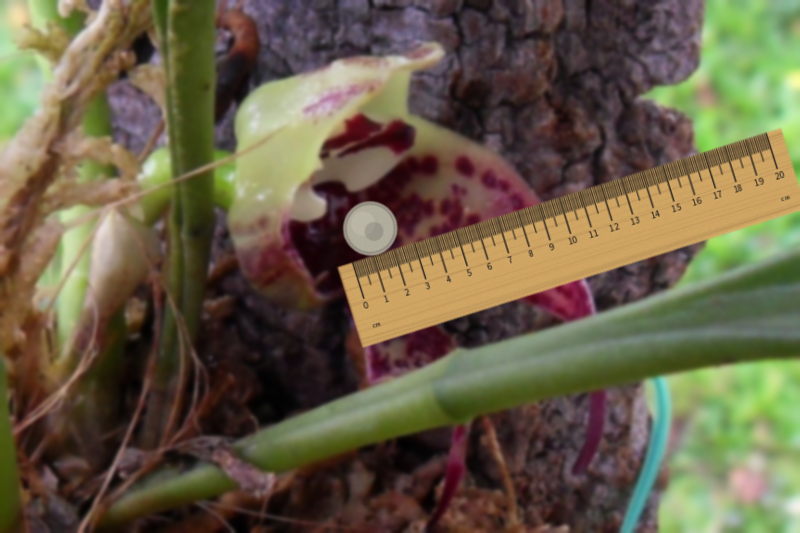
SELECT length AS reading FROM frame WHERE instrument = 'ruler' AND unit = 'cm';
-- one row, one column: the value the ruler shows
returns 2.5 cm
